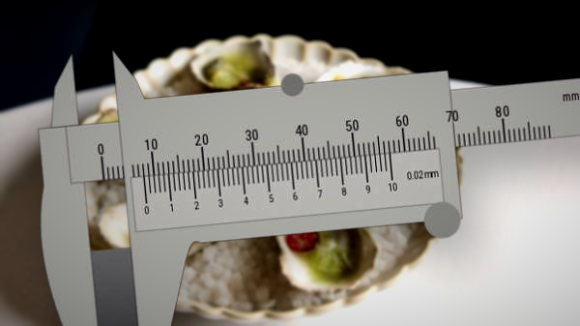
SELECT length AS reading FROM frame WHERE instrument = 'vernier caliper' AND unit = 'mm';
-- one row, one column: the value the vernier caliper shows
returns 8.0 mm
